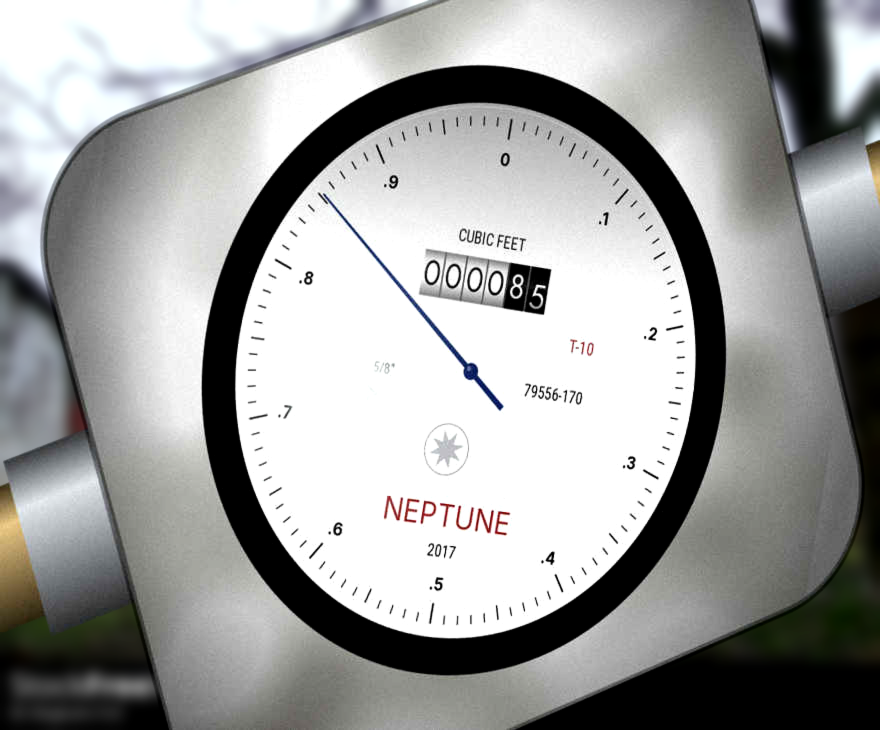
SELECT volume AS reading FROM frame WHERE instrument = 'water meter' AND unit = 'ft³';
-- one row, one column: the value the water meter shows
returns 84.85 ft³
